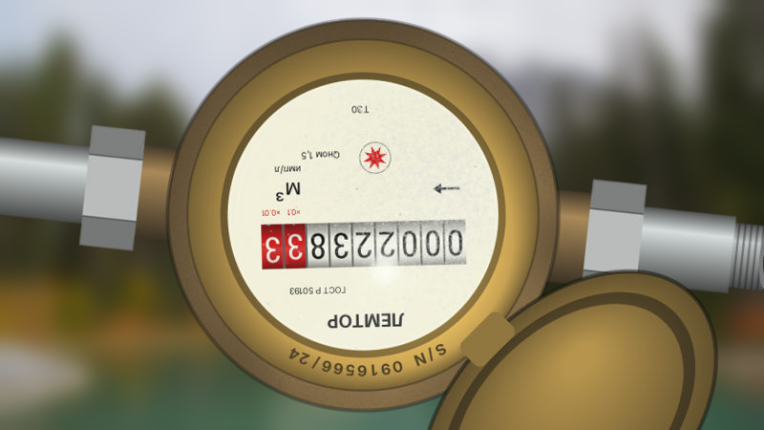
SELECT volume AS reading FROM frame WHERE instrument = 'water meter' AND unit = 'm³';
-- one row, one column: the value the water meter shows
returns 2238.33 m³
